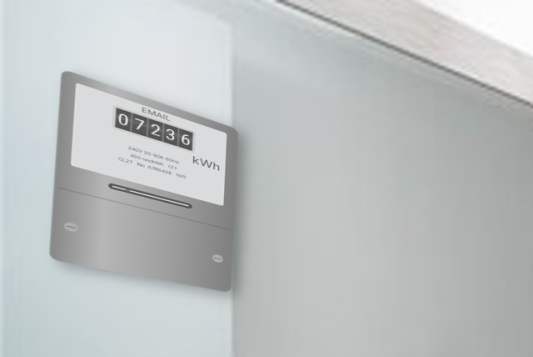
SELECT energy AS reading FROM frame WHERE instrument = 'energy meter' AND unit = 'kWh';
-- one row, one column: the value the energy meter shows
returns 7236 kWh
